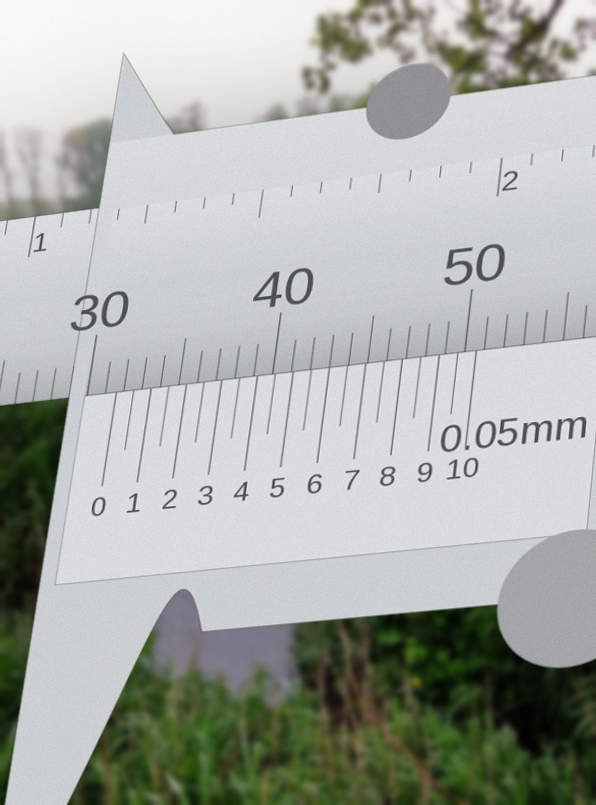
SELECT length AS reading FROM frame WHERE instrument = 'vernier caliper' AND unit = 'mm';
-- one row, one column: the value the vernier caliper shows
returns 31.6 mm
